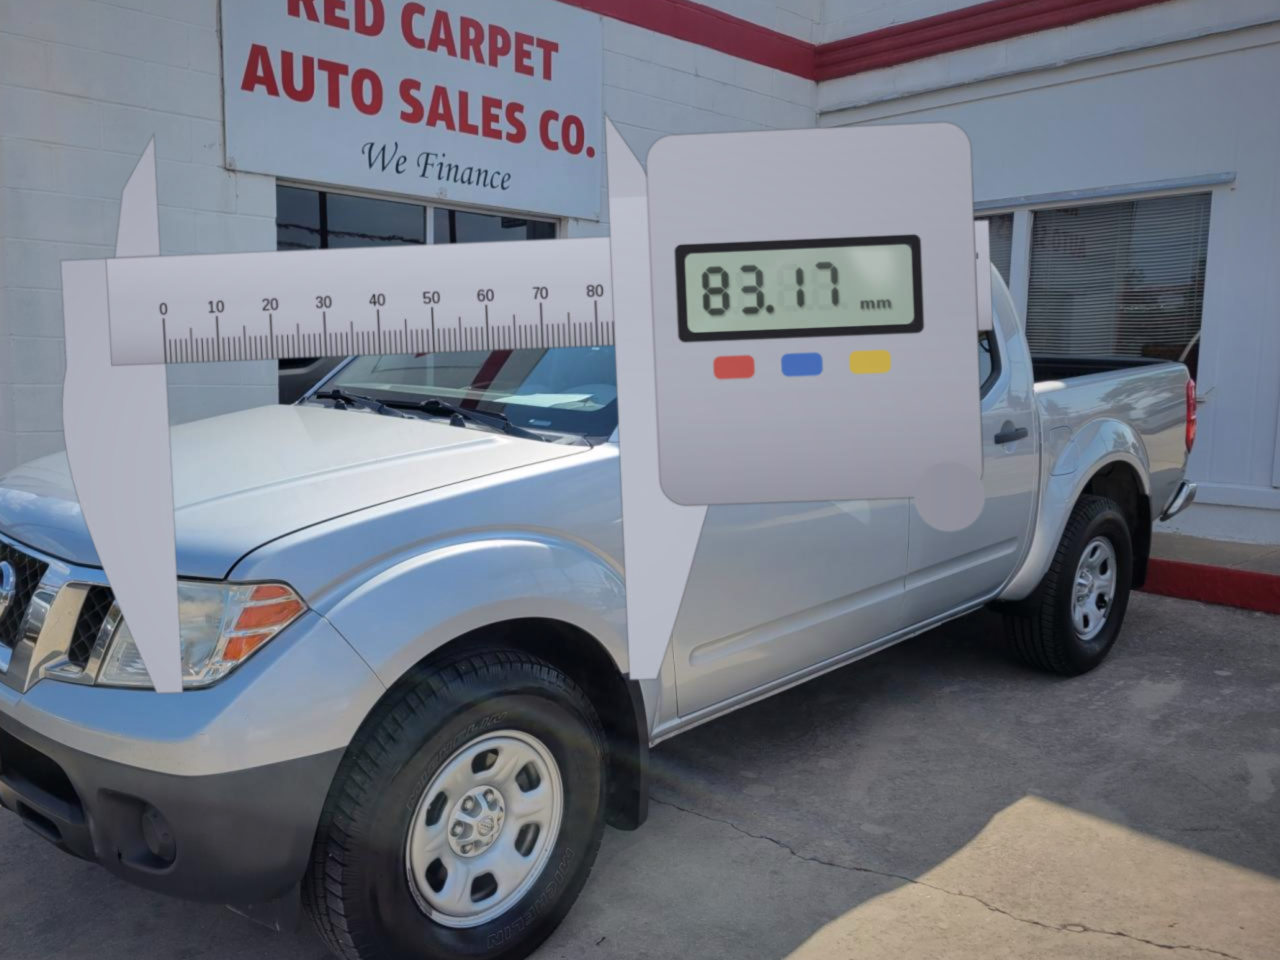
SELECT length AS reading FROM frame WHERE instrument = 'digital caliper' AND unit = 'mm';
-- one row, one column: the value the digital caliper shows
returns 83.17 mm
